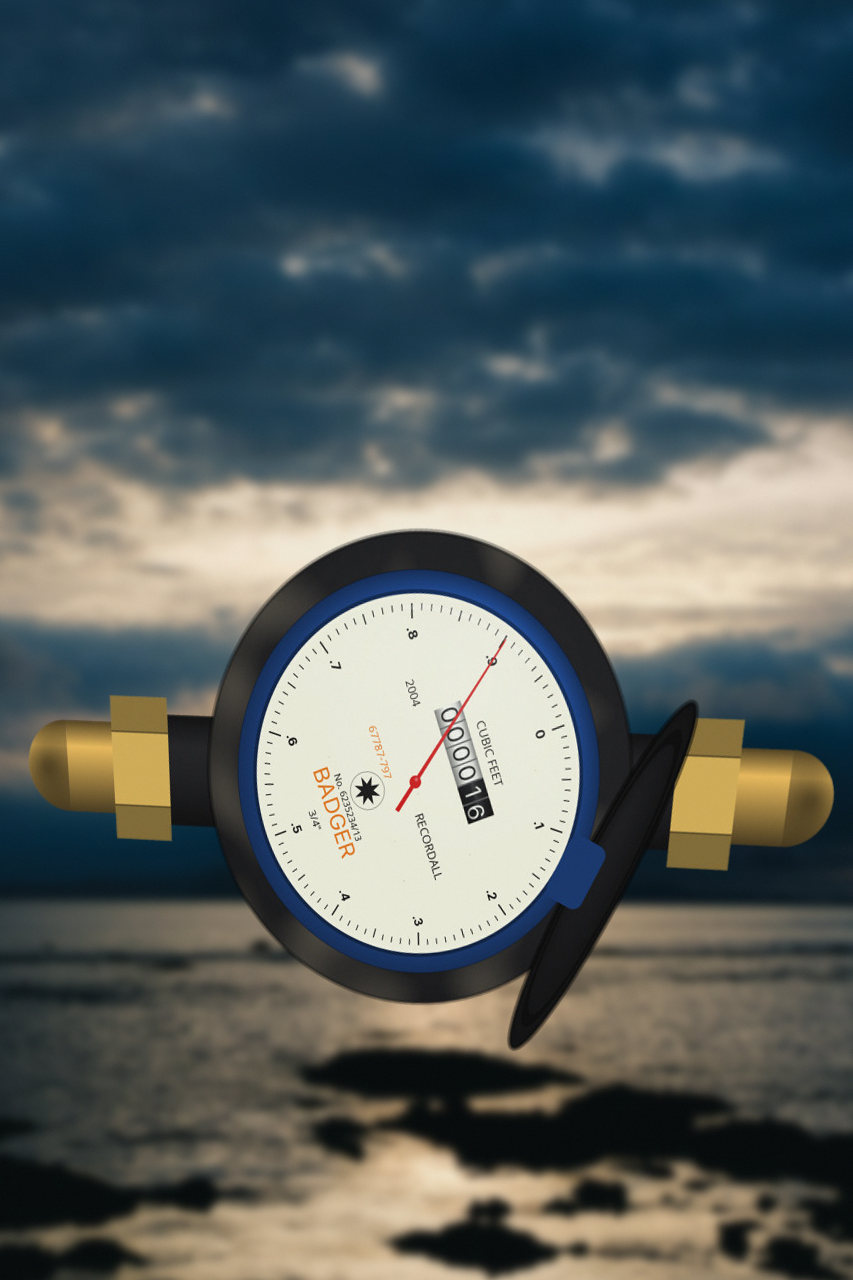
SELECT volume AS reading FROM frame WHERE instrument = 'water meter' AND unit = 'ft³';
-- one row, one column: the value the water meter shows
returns 15.90 ft³
